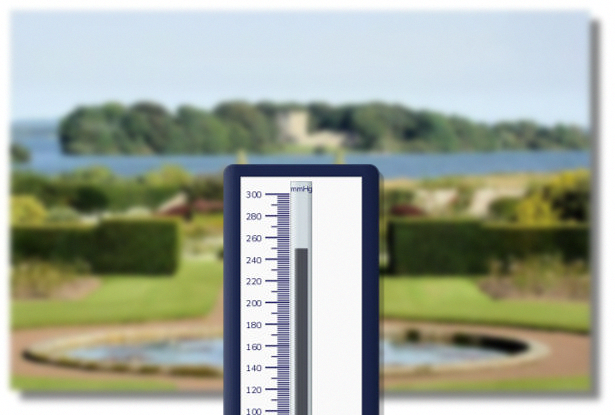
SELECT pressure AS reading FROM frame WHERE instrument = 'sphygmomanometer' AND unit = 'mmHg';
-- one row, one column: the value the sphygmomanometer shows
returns 250 mmHg
